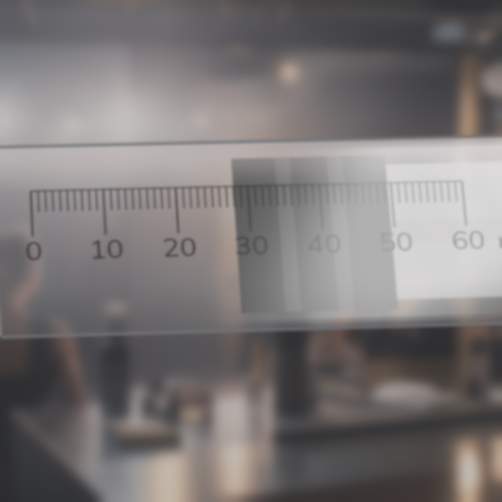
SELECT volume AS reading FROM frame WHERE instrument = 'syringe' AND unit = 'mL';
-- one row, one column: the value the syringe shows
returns 28 mL
